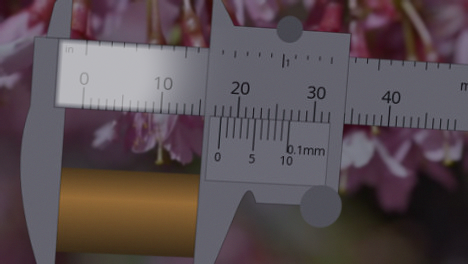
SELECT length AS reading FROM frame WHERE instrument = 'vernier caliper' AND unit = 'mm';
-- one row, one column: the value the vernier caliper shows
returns 17.8 mm
